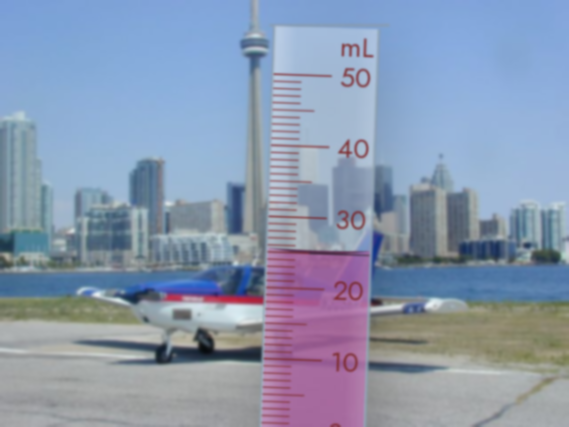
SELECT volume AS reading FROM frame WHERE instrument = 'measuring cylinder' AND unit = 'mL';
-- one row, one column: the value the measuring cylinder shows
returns 25 mL
